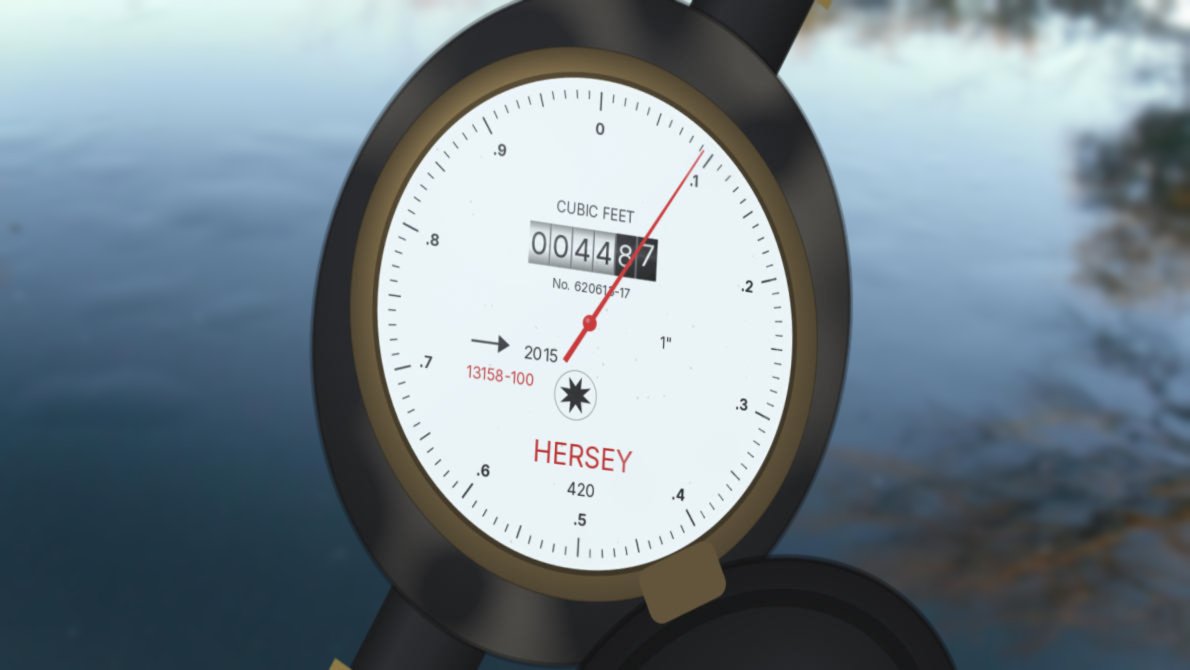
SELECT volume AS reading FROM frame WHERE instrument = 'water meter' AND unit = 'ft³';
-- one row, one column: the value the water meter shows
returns 4487.09 ft³
